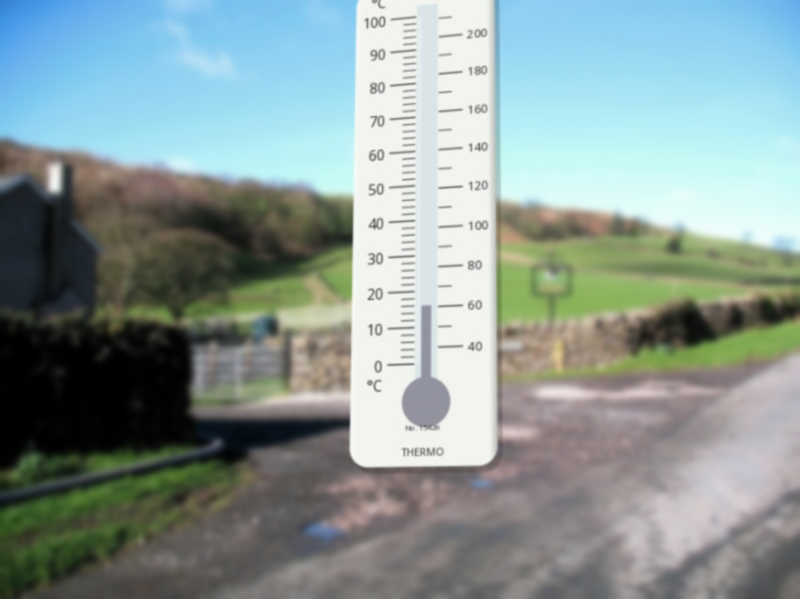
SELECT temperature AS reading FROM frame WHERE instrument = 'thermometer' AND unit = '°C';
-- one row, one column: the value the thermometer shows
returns 16 °C
